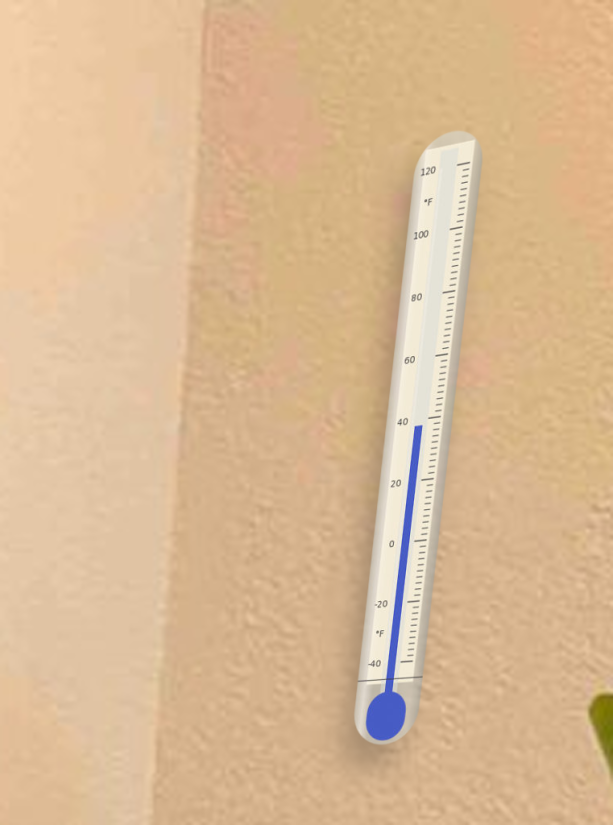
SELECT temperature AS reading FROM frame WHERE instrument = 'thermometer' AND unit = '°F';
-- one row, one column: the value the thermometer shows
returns 38 °F
